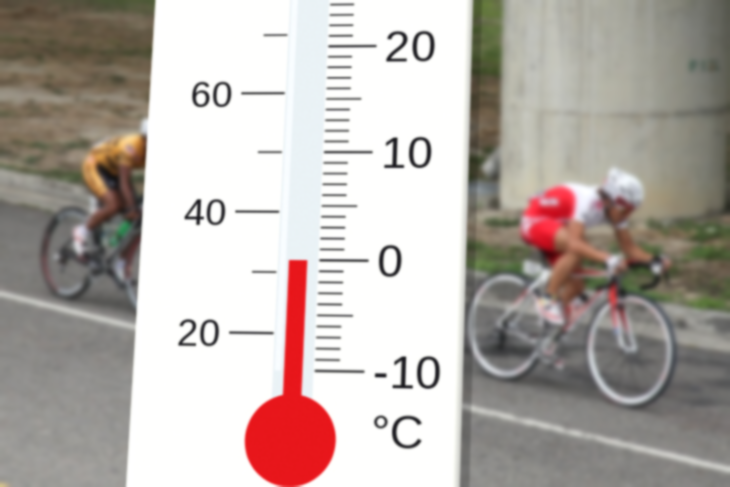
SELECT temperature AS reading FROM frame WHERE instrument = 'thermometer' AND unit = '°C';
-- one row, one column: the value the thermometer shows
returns 0 °C
